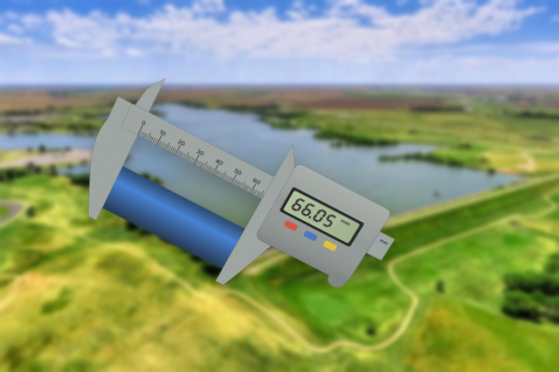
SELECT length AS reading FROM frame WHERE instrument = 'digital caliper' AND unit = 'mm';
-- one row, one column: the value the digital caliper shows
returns 66.05 mm
